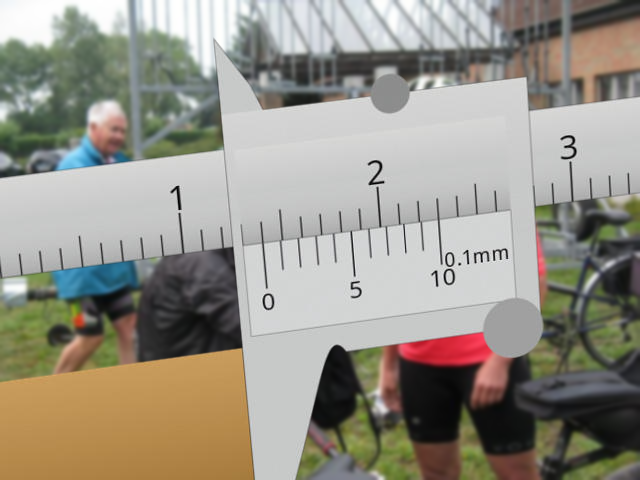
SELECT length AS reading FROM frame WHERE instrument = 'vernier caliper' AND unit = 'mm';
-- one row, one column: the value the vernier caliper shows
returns 14.0 mm
